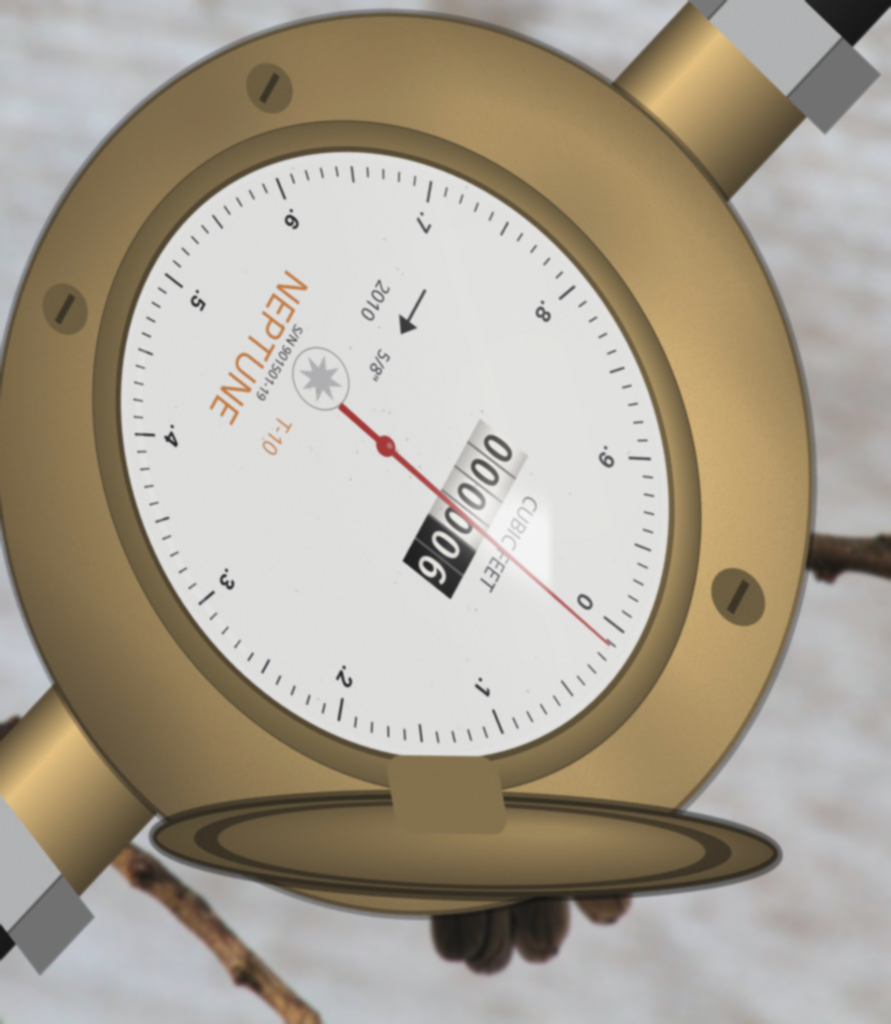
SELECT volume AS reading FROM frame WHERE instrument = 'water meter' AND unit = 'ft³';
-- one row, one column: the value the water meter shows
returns 6.01 ft³
